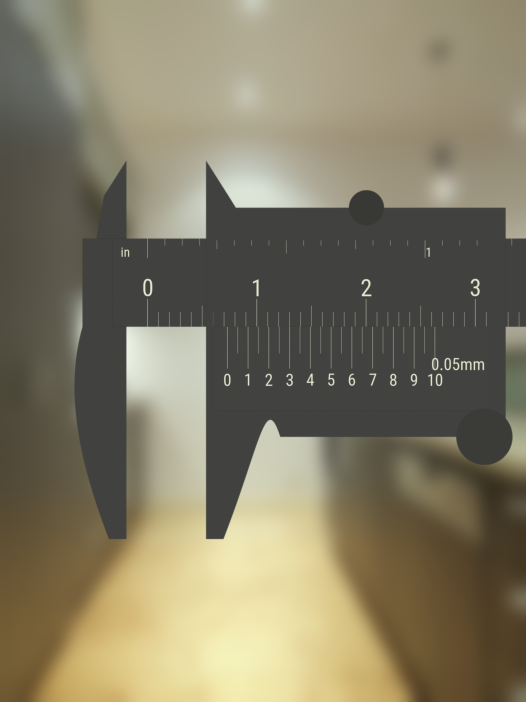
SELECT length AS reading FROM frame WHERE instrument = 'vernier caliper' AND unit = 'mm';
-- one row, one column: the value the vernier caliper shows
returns 7.3 mm
